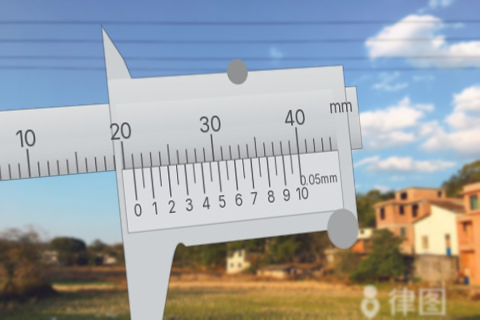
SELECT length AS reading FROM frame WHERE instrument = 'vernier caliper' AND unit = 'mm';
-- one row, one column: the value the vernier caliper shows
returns 21.0 mm
